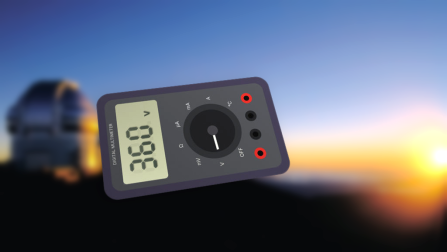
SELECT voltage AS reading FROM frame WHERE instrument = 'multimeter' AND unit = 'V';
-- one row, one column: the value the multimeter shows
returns 360 V
